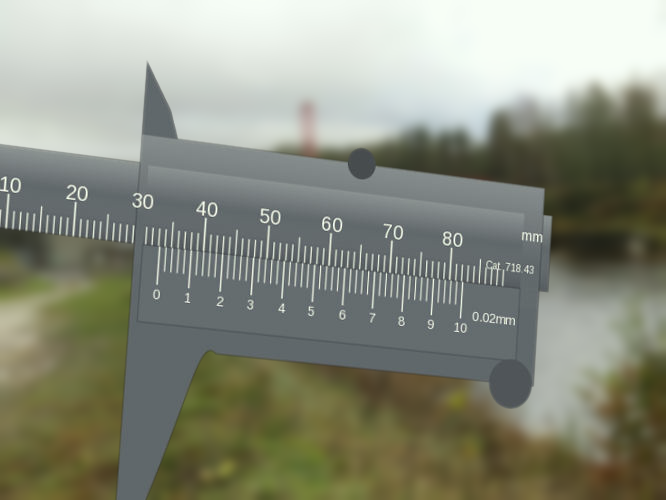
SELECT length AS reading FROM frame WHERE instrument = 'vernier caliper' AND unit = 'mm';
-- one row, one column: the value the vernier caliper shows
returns 33.2 mm
